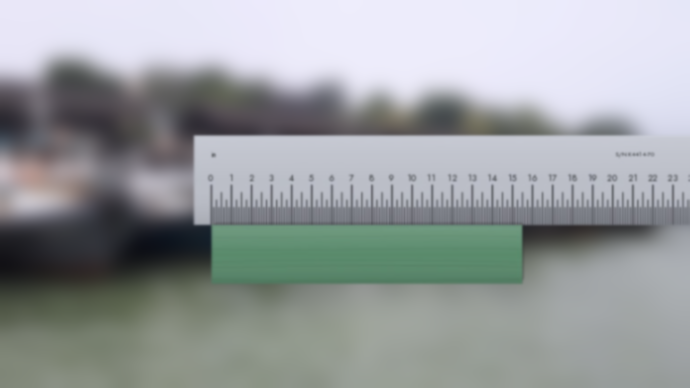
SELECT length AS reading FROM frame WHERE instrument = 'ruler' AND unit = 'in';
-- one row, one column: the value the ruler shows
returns 15.5 in
